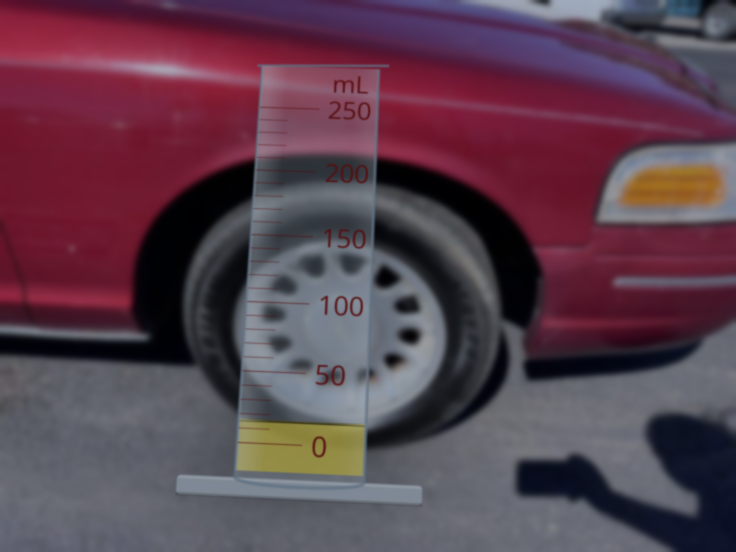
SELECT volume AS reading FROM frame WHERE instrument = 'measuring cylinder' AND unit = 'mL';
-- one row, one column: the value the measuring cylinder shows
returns 15 mL
